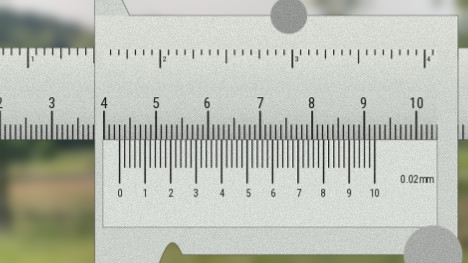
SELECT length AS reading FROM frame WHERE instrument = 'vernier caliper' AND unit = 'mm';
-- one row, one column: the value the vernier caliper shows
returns 43.0 mm
